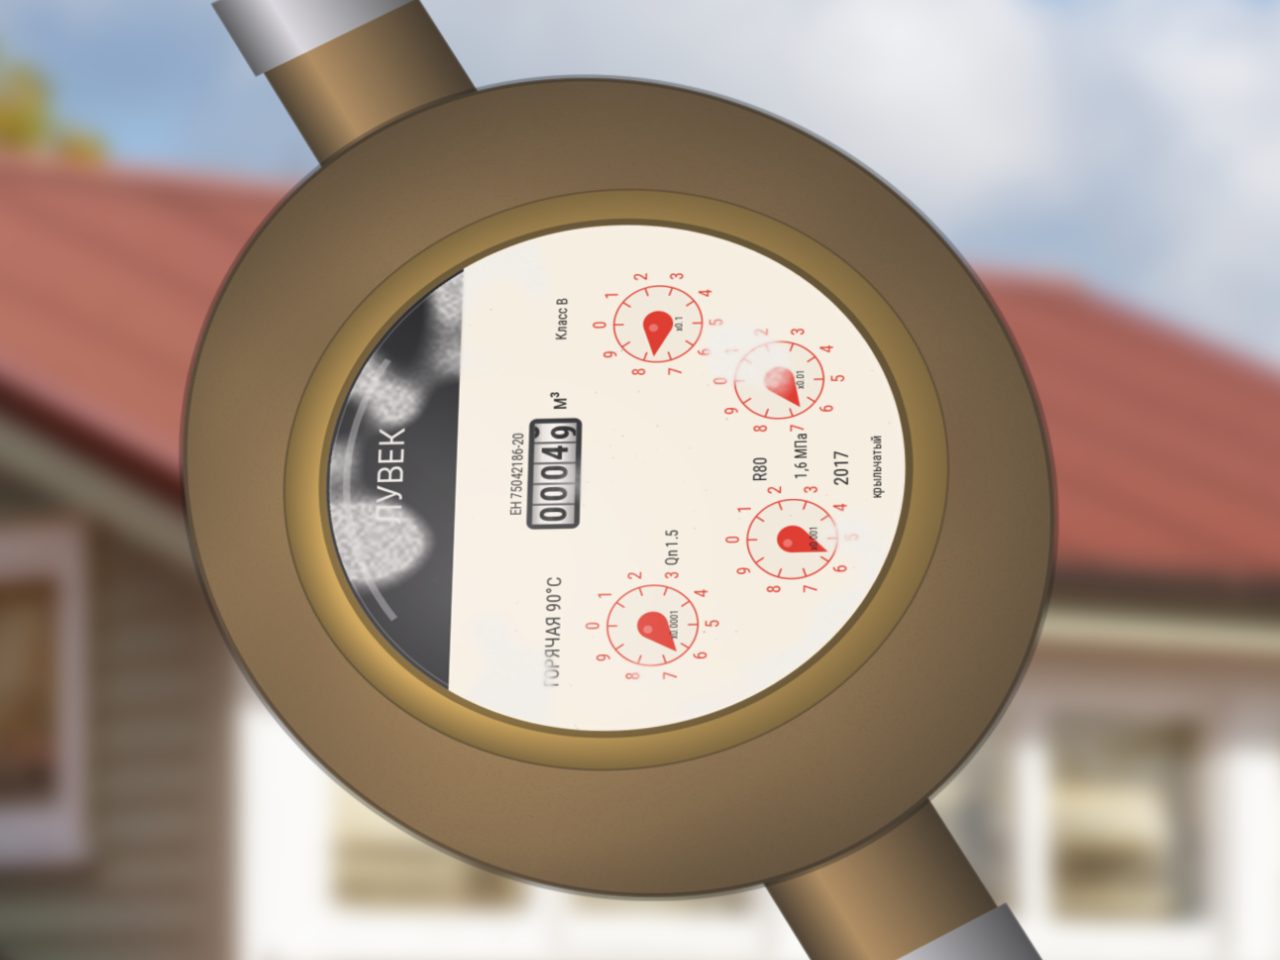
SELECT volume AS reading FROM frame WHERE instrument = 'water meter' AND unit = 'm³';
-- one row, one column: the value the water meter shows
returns 48.7656 m³
